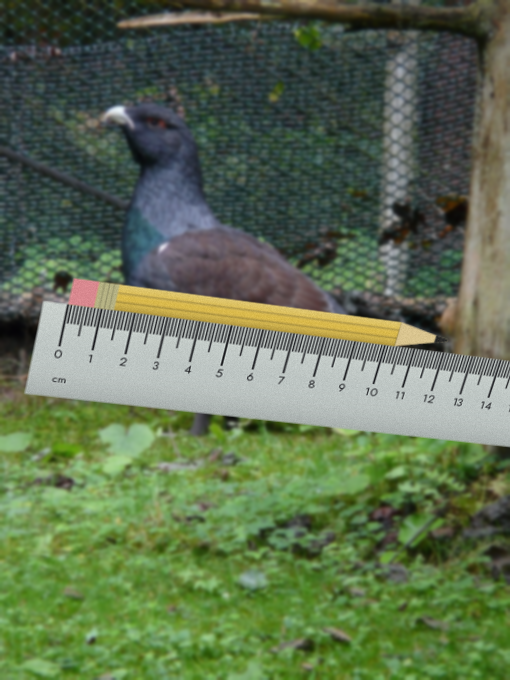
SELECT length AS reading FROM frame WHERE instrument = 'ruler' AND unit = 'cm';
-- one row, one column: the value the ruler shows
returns 12 cm
